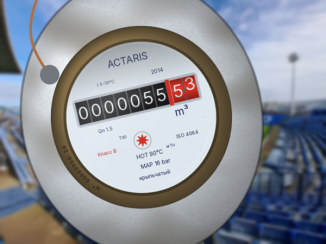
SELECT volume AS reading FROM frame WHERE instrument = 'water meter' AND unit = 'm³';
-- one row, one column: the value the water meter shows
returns 55.53 m³
